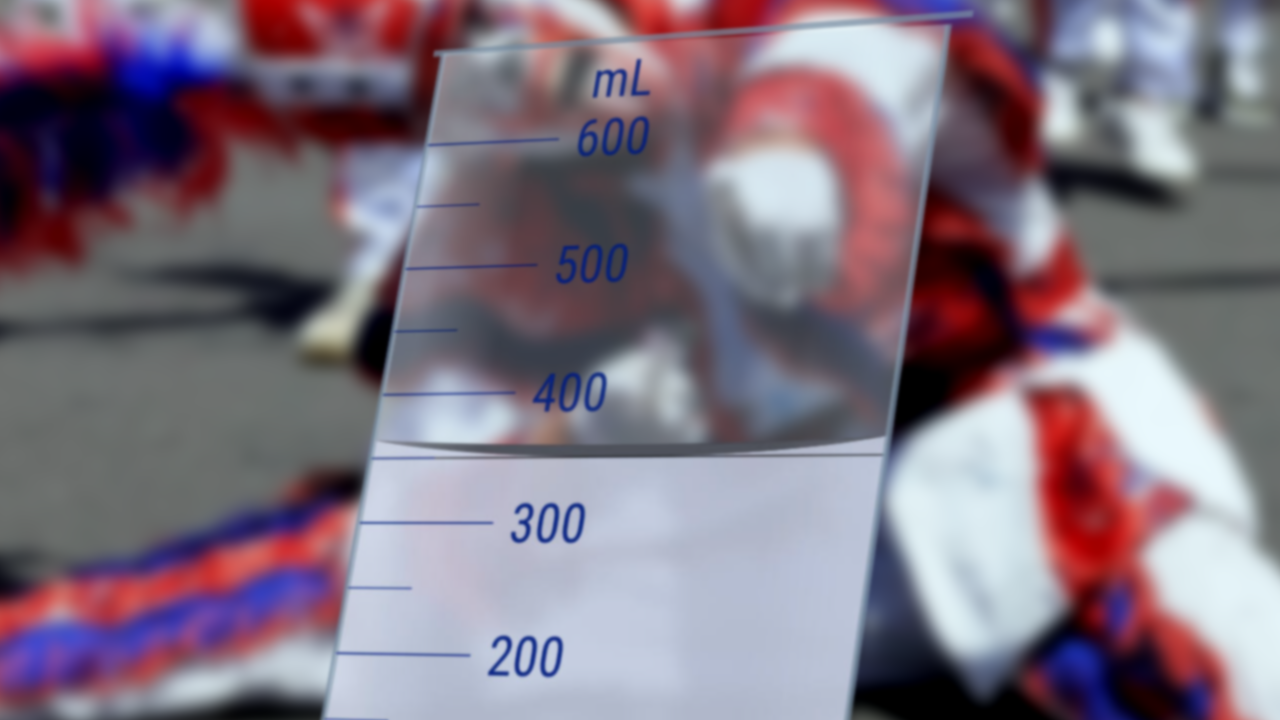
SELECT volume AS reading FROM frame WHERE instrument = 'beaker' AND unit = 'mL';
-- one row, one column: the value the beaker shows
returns 350 mL
